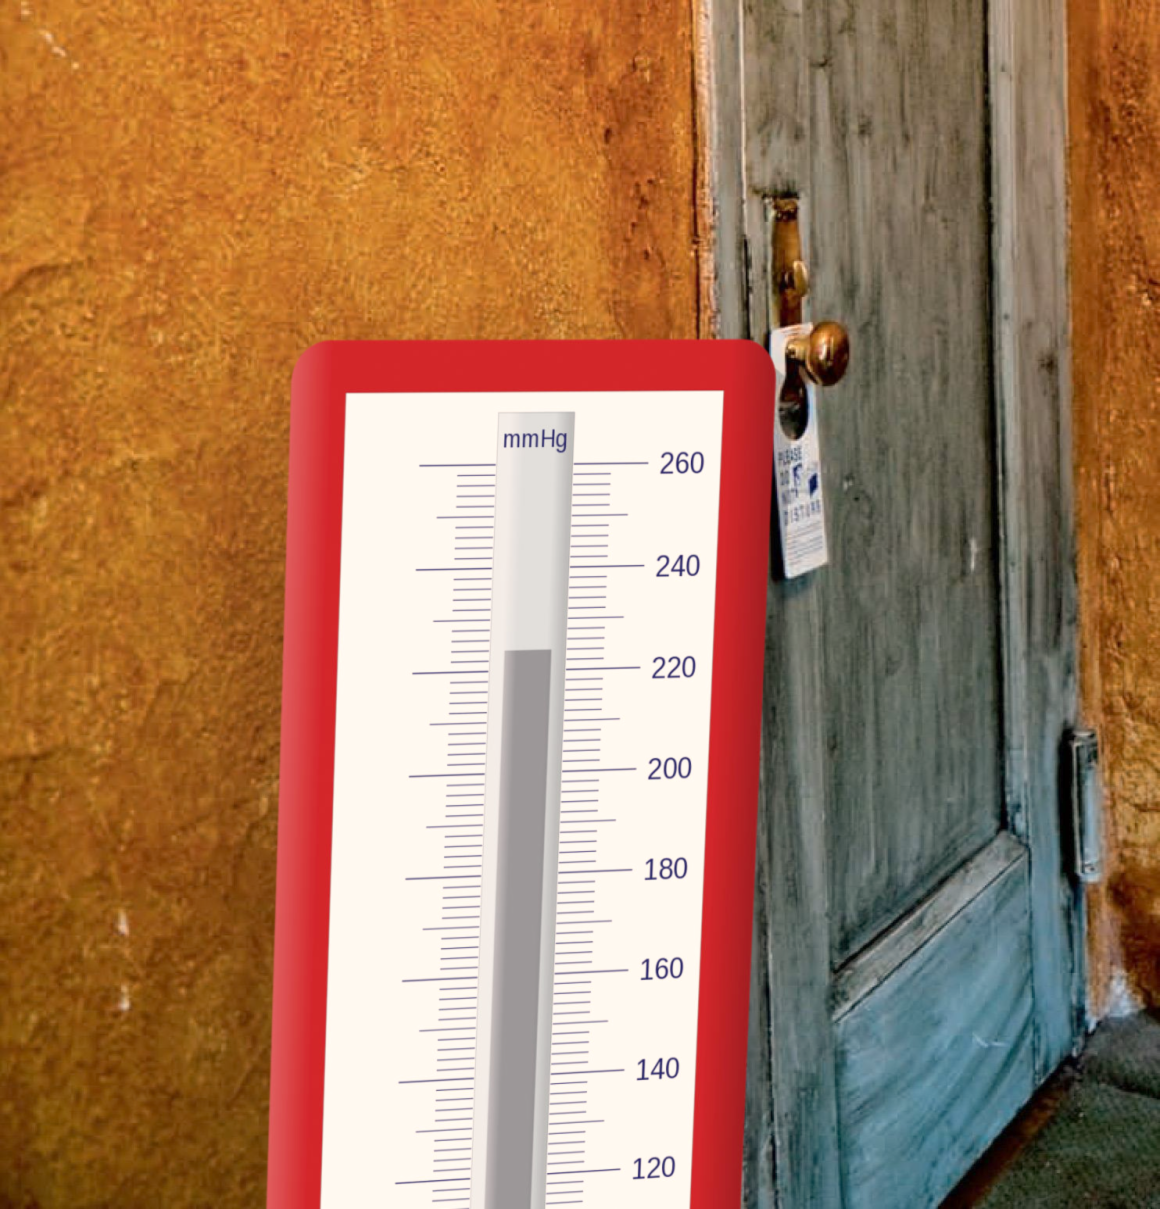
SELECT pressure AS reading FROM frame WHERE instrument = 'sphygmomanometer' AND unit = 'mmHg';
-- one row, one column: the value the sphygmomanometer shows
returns 224 mmHg
